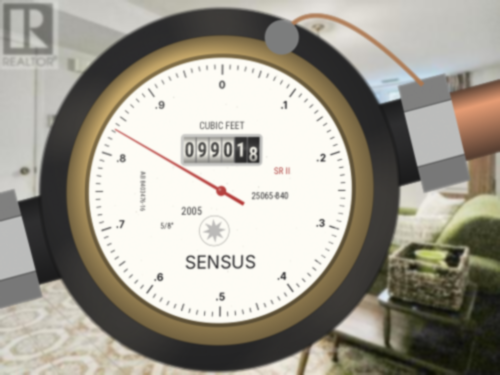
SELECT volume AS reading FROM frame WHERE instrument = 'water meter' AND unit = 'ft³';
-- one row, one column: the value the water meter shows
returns 99017.83 ft³
